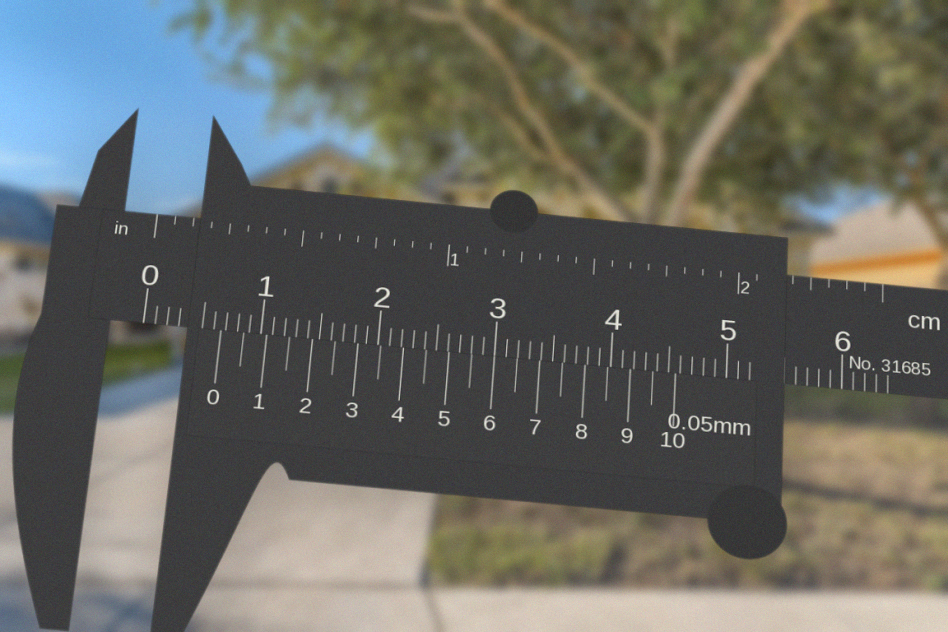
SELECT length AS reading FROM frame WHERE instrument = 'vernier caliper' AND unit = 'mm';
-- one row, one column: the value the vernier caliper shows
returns 6.6 mm
